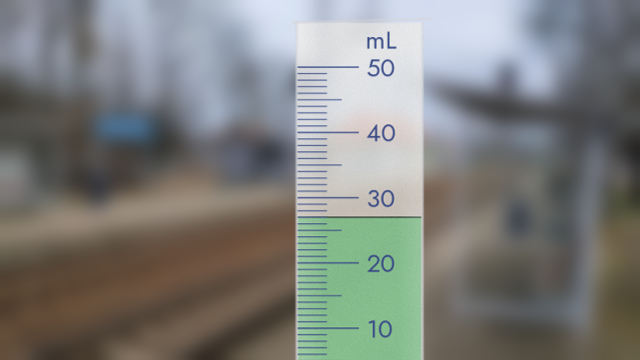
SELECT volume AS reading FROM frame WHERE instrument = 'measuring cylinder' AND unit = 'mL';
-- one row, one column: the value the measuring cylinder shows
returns 27 mL
